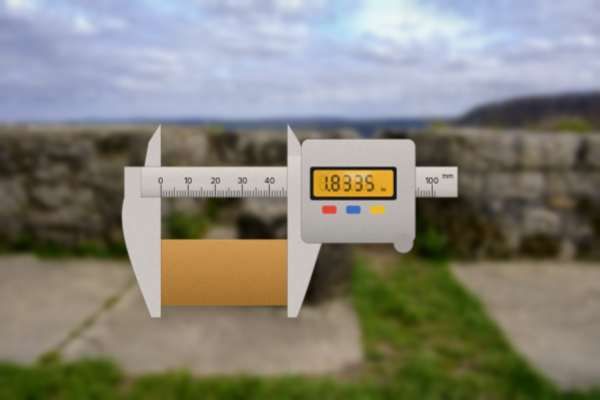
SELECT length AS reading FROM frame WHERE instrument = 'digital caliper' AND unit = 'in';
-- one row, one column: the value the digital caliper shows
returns 1.8335 in
